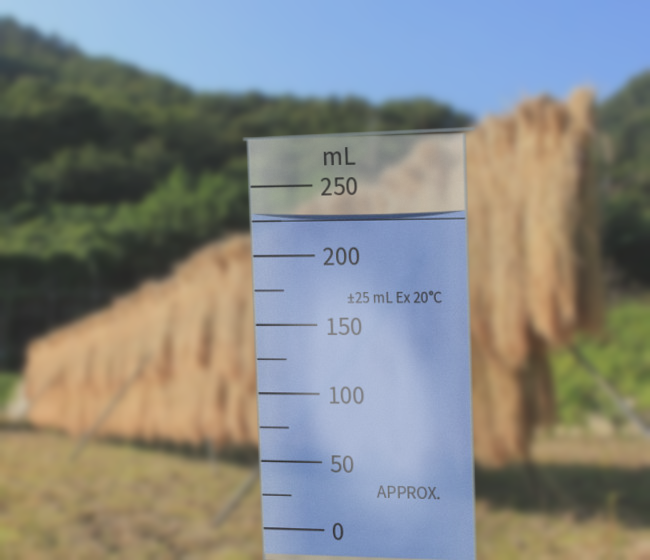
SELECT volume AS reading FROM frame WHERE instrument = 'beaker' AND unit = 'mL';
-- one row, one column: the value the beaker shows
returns 225 mL
